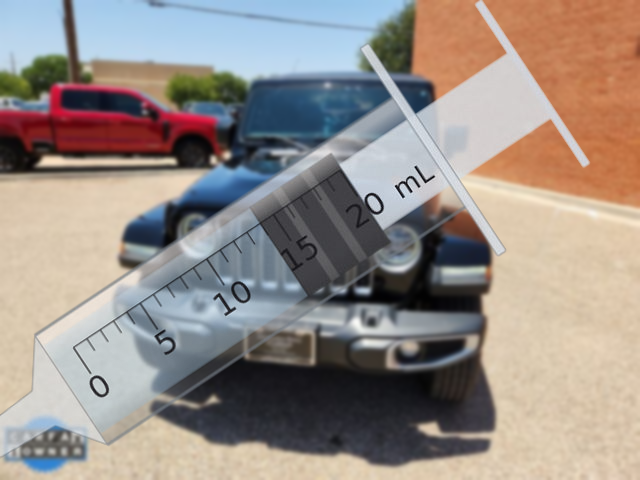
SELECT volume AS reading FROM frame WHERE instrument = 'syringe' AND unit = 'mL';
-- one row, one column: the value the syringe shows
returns 14 mL
